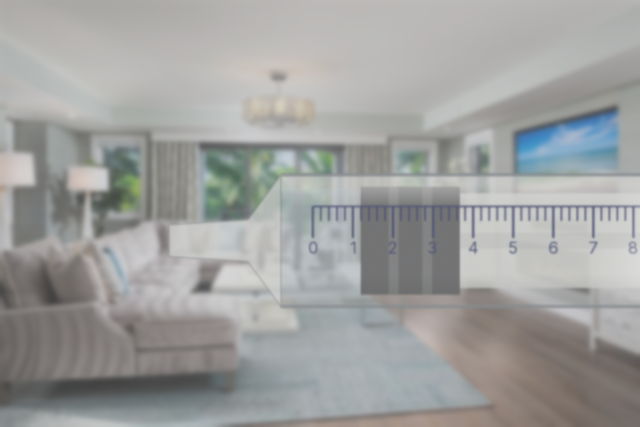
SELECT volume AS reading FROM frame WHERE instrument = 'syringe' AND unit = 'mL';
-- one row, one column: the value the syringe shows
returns 1.2 mL
